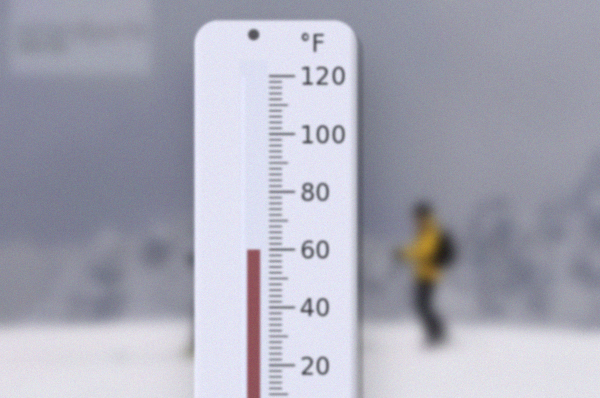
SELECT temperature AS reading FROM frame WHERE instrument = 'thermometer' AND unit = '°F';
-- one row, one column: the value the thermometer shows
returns 60 °F
